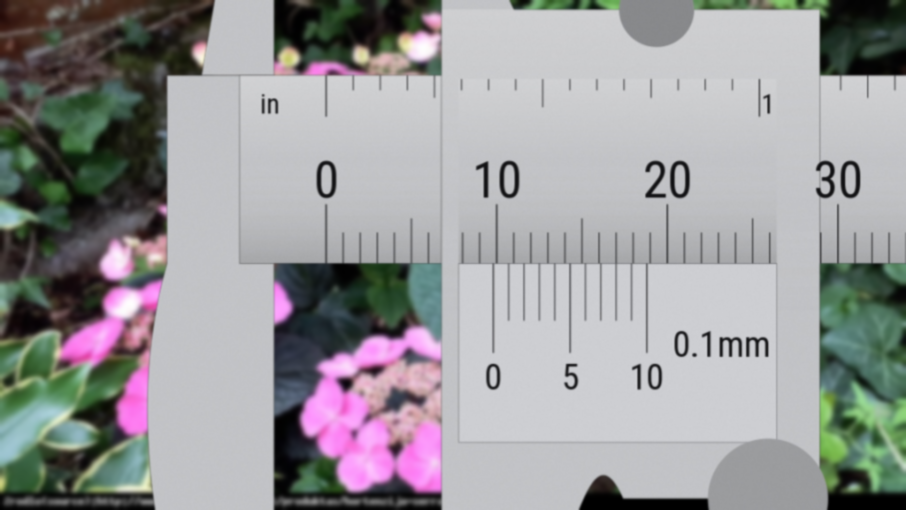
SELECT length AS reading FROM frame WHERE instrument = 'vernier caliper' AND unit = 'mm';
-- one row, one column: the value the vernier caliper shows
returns 9.8 mm
